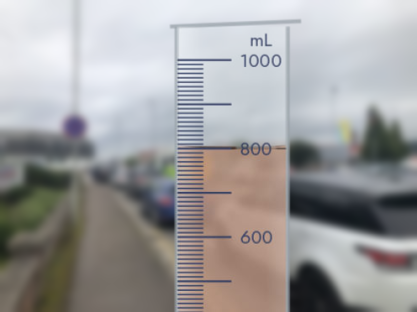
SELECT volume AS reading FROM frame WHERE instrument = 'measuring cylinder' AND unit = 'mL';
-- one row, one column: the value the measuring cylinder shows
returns 800 mL
